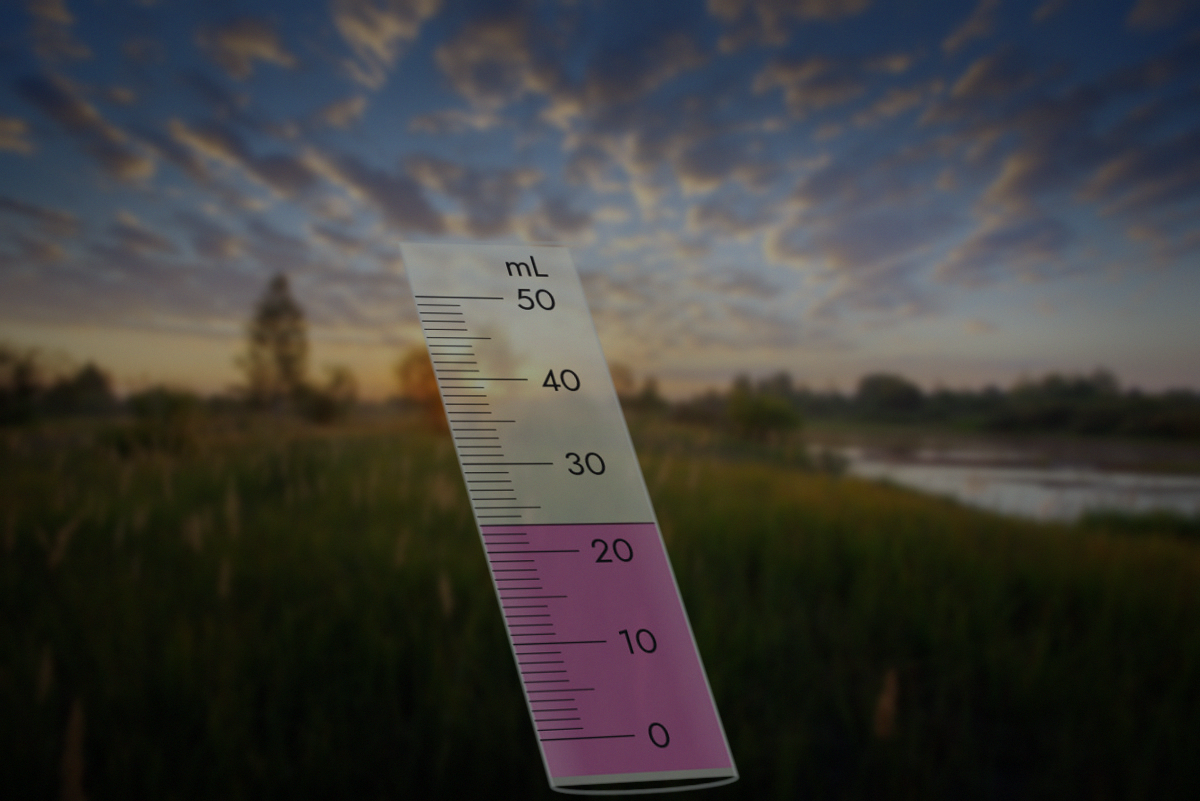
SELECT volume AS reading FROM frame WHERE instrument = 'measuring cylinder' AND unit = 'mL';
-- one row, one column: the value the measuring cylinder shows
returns 23 mL
